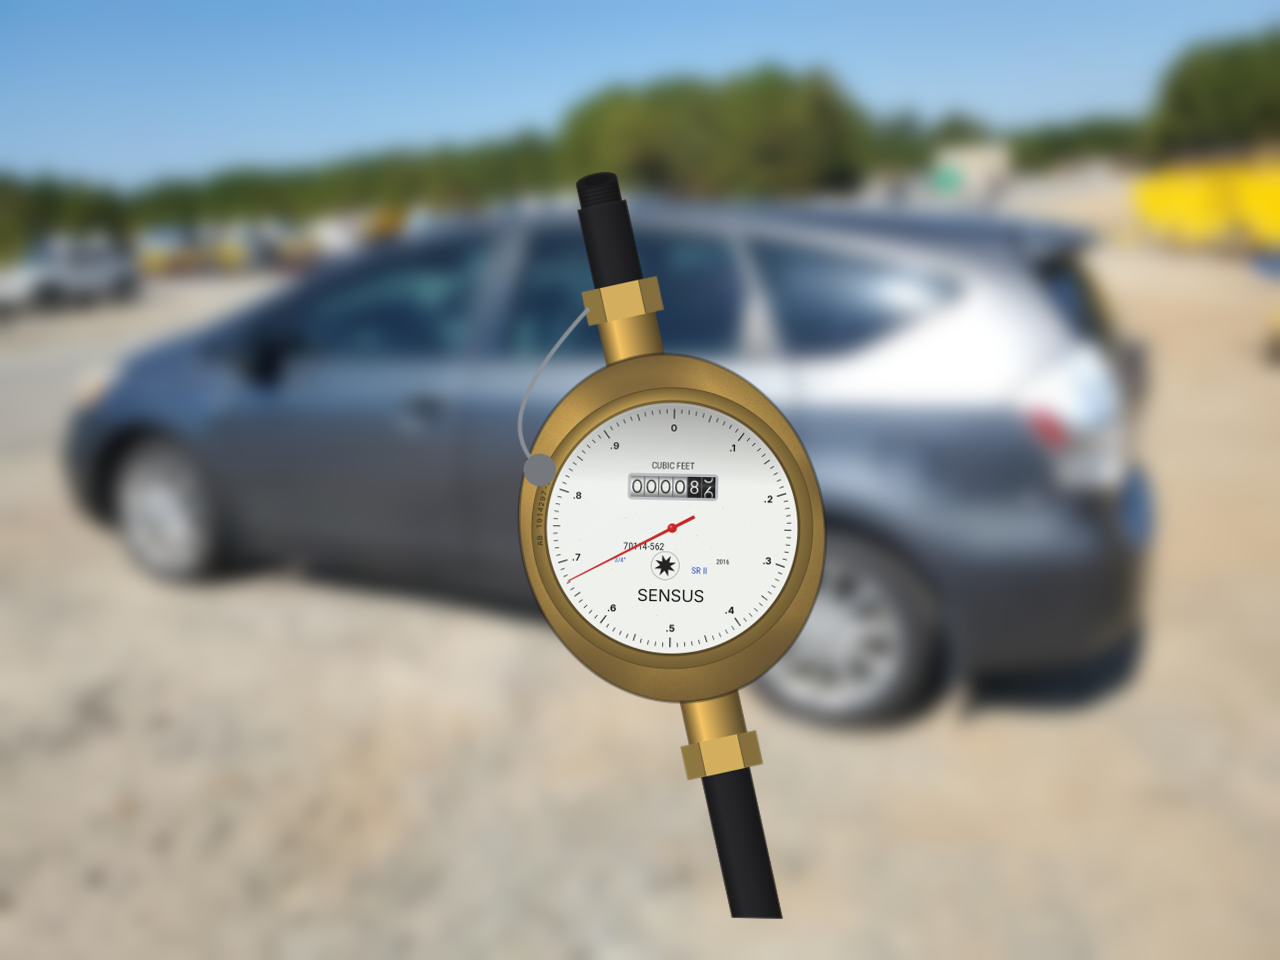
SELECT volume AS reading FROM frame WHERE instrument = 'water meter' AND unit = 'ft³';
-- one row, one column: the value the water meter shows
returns 85.67 ft³
